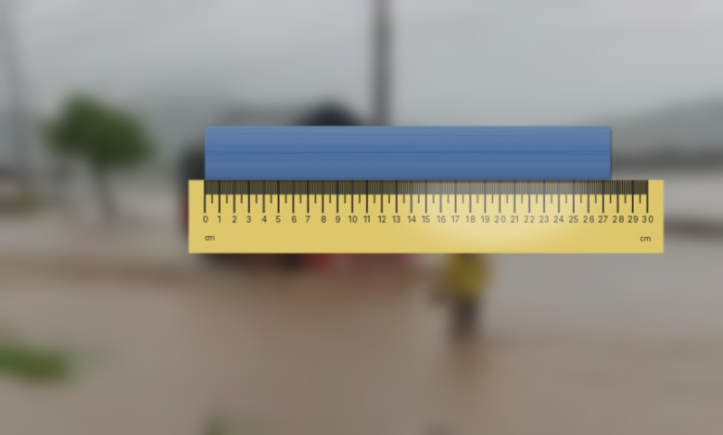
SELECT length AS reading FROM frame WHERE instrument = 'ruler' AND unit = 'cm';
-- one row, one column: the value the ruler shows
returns 27.5 cm
